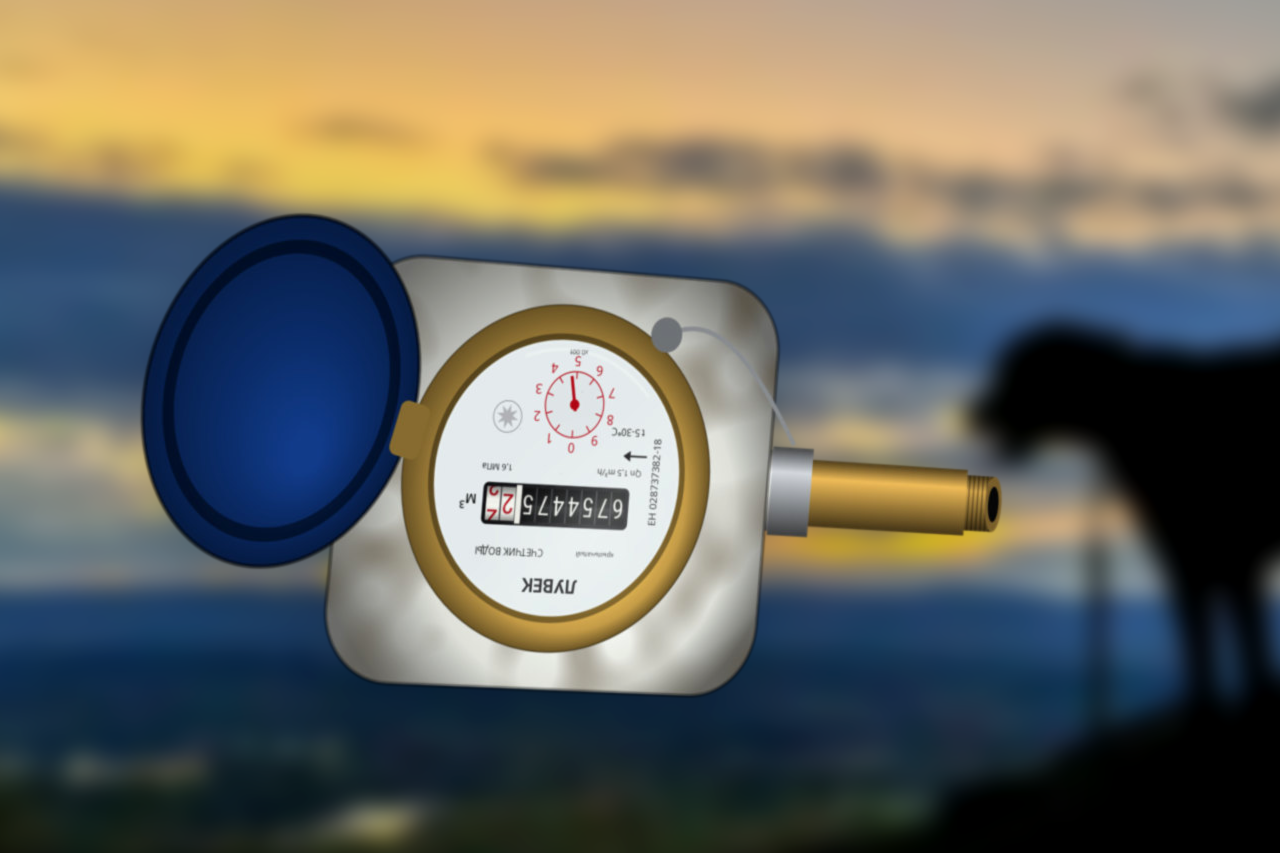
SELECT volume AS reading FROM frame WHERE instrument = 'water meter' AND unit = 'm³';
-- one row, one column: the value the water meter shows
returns 6754475.224 m³
